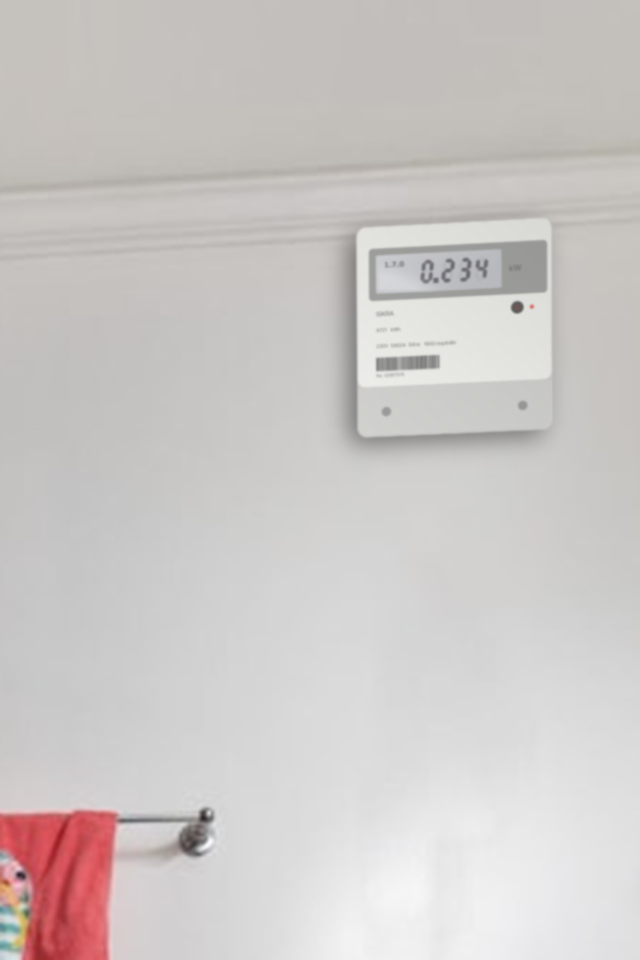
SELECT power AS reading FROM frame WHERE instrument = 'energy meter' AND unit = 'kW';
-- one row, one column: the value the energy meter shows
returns 0.234 kW
